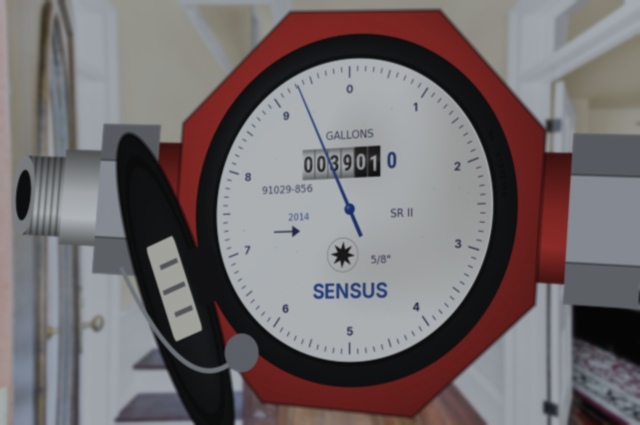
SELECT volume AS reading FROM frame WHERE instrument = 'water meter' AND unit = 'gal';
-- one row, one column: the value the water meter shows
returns 39009.3 gal
